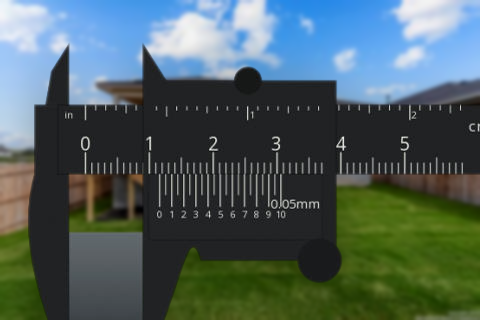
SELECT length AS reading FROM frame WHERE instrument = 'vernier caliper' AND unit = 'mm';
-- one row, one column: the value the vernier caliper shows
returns 11.6 mm
